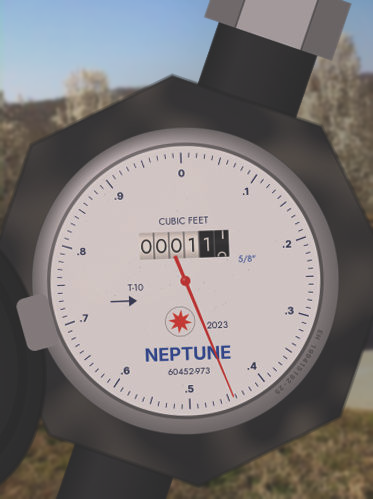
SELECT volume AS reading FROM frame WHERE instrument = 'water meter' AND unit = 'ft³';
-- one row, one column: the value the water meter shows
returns 111.44 ft³
